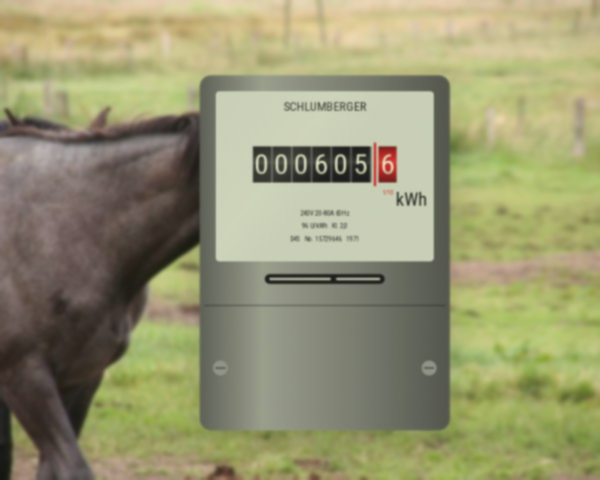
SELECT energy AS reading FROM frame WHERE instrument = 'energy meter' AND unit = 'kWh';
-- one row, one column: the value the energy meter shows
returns 605.6 kWh
